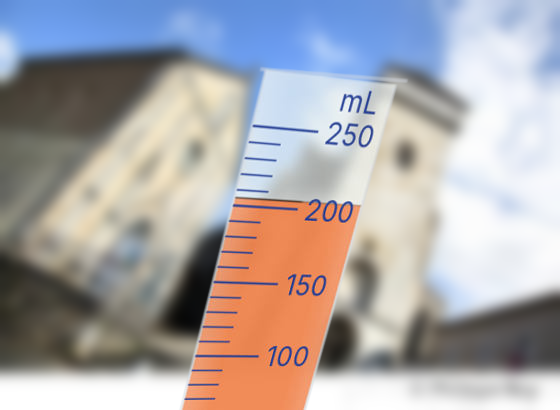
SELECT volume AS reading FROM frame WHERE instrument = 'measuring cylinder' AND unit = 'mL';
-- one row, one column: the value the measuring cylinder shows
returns 205 mL
